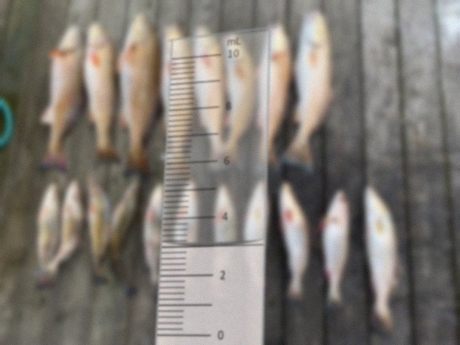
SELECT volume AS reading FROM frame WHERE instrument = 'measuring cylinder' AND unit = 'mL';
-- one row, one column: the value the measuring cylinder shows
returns 3 mL
